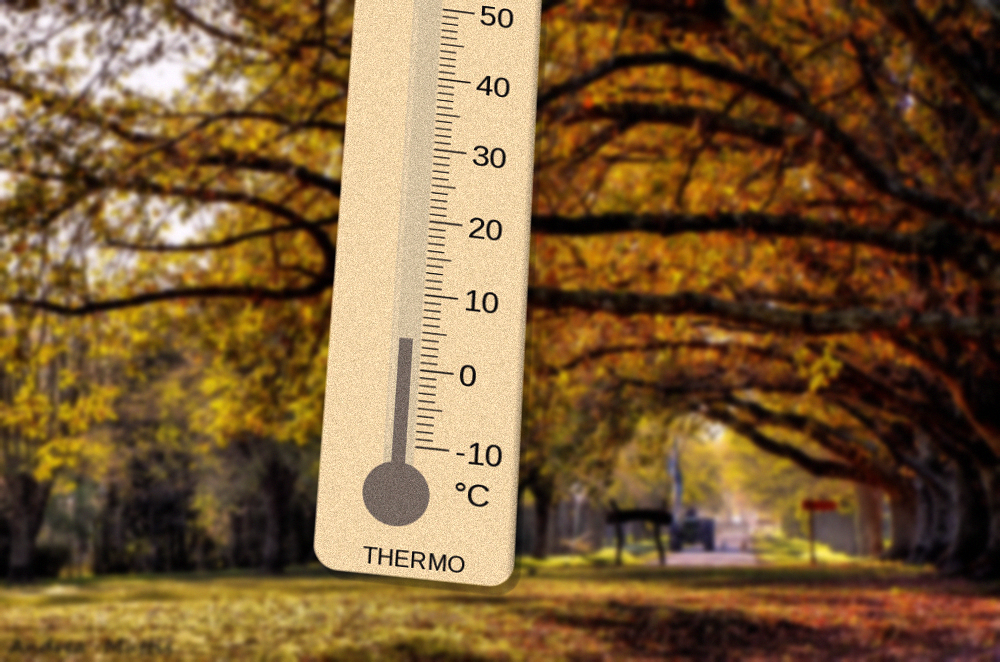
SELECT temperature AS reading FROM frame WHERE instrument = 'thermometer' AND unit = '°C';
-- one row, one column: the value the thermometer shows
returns 4 °C
